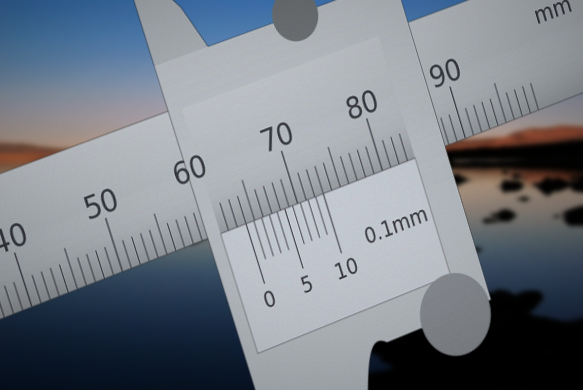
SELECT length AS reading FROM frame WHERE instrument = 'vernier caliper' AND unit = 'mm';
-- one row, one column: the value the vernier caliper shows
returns 64.0 mm
